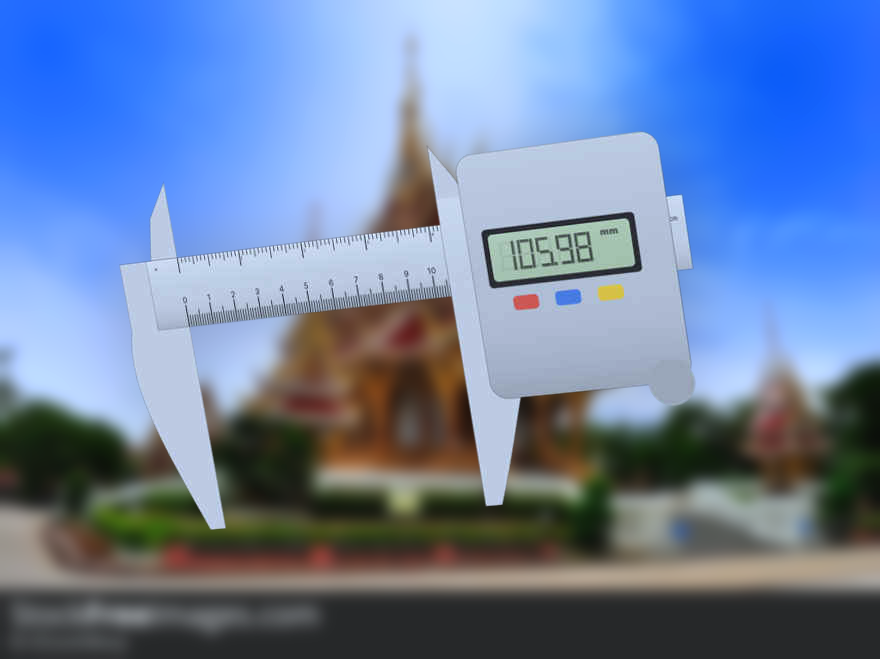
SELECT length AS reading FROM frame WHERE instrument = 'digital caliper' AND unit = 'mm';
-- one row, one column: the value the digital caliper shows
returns 105.98 mm
